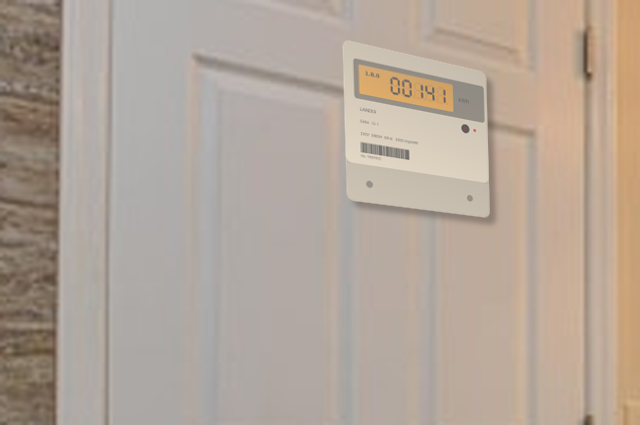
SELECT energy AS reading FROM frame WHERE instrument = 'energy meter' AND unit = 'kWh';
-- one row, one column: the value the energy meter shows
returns 141 kWh
